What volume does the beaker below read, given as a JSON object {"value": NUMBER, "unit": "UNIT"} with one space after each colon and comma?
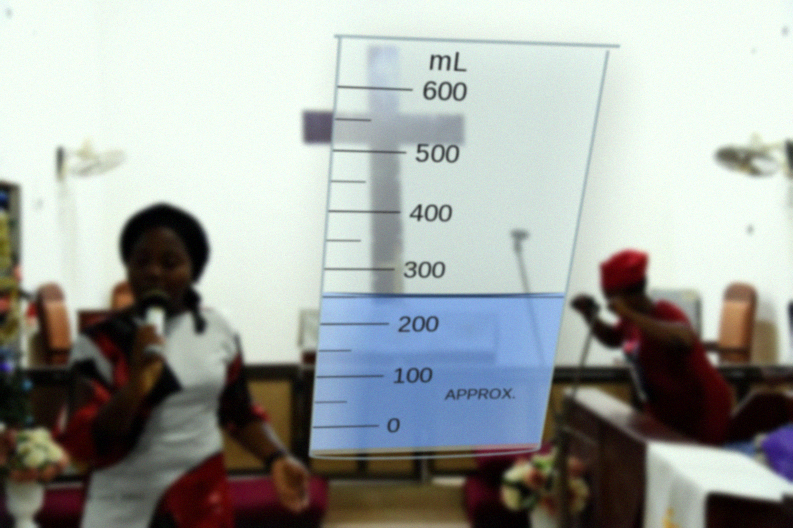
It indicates {"value": 250, "unit": "mL"}
